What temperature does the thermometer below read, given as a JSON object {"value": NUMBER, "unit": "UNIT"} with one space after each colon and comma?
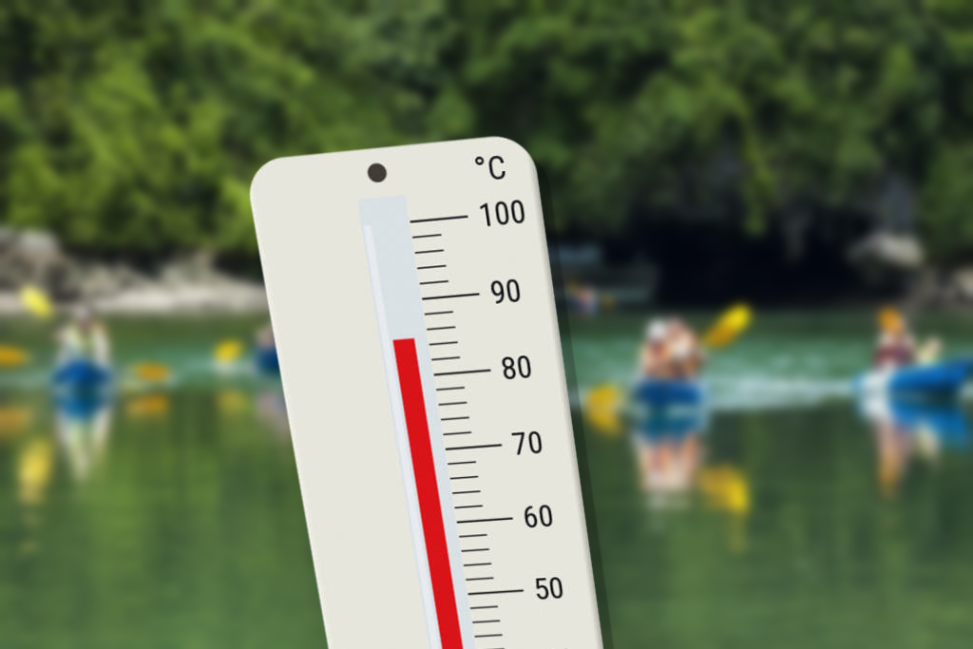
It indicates {"value": 85, "unit": "°C"}
